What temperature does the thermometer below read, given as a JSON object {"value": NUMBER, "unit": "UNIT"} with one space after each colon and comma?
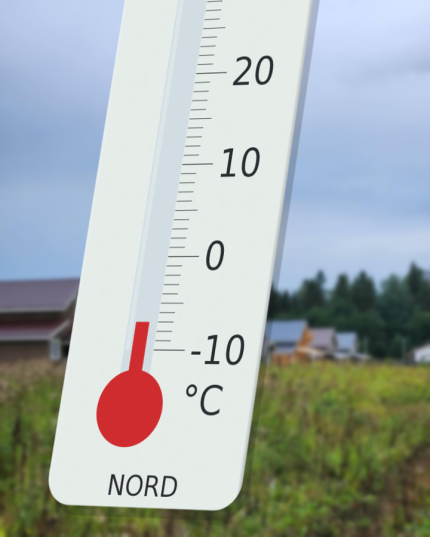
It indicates {"value": -7, "unit": "°C"}
